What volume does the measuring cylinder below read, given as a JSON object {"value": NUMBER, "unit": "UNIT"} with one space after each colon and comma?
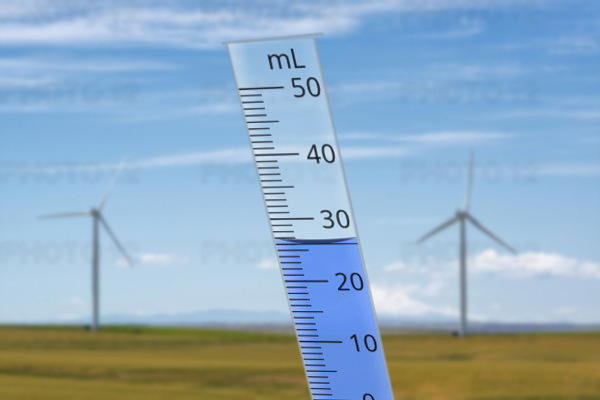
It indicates {"value": 26, "unit": "mL"}
